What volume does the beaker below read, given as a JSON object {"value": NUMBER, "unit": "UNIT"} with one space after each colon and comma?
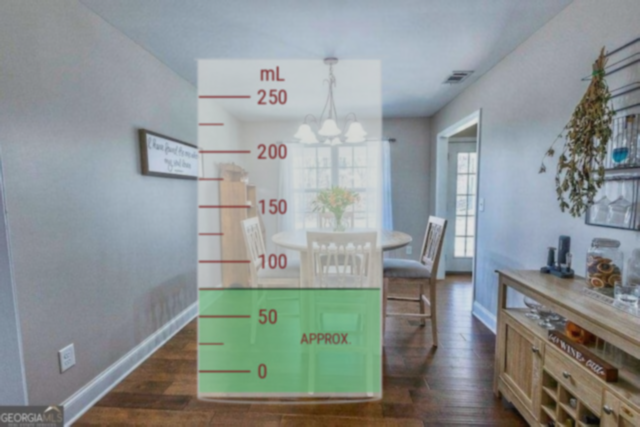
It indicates {"value": 75, "unit": "mL"}
